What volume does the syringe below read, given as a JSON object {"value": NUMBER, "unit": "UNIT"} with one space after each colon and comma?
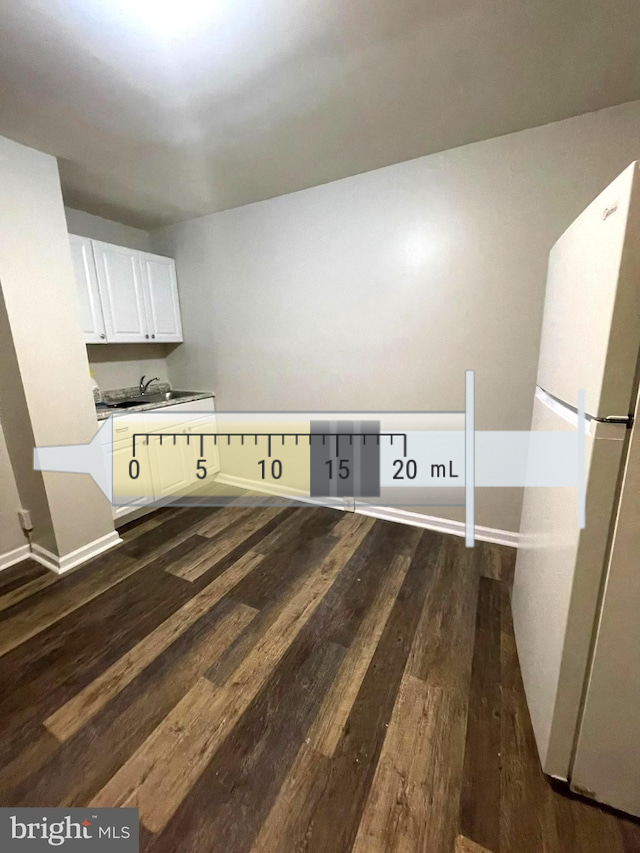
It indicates {"value": 13, "unit": "mL"}
